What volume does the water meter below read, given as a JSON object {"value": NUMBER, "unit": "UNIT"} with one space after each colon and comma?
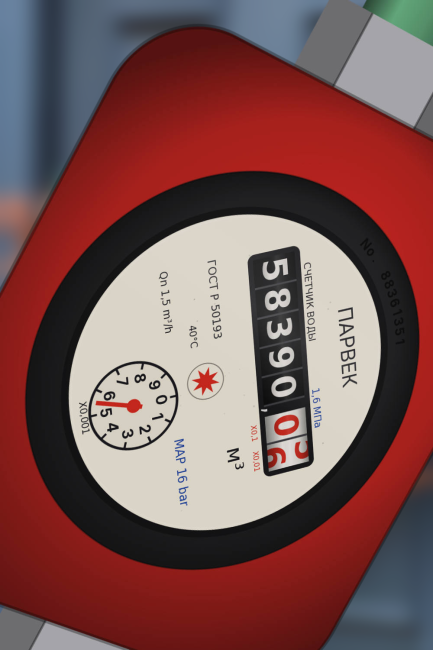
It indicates {"value": 58390.055, "unit": "m³"}
